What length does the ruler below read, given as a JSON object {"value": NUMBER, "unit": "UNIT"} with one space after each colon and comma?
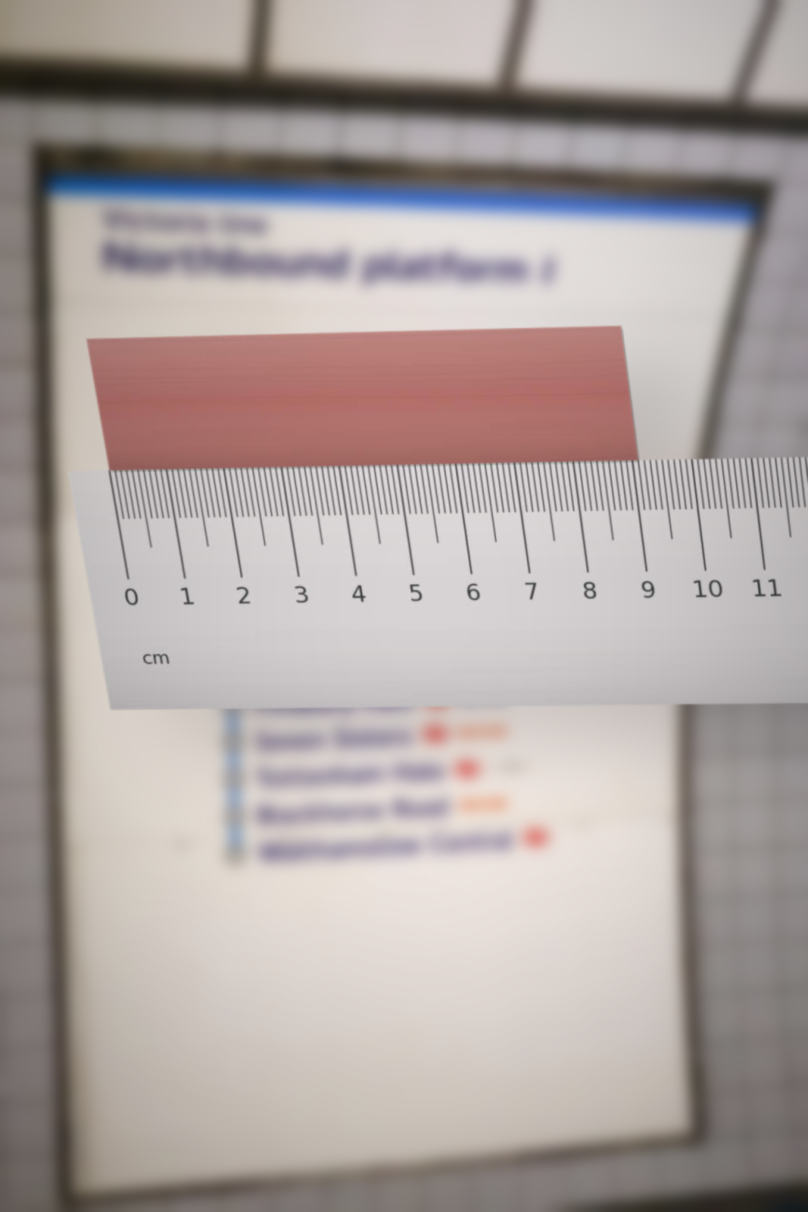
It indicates {"value": 9.1, "unit": "cm"}
